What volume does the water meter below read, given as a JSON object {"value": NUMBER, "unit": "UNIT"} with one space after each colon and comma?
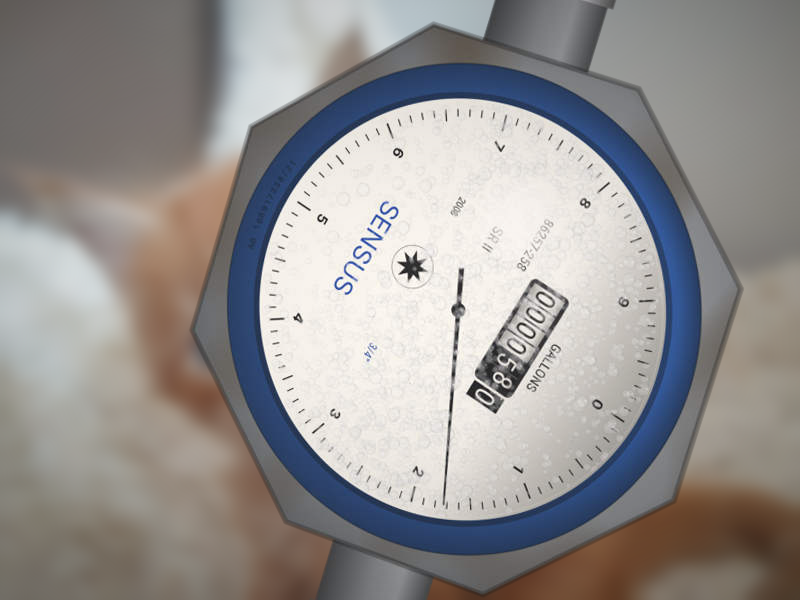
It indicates {"value": 581.7, "unit": "gal"}
